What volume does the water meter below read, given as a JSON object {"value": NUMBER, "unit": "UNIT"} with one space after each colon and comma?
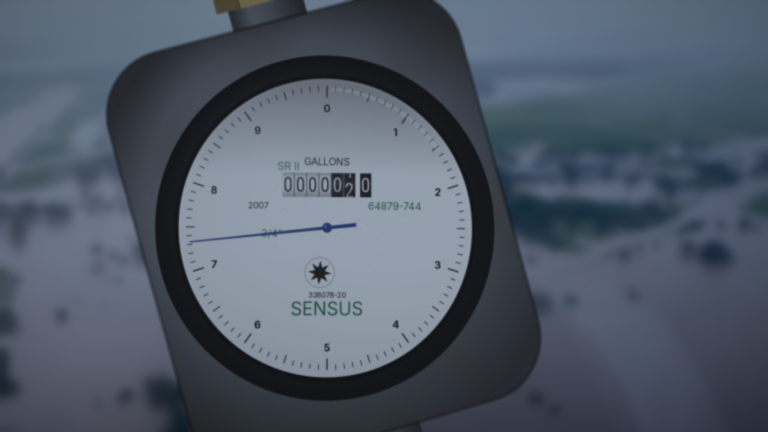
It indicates {"value": 17.3, "unit": "gal"}
